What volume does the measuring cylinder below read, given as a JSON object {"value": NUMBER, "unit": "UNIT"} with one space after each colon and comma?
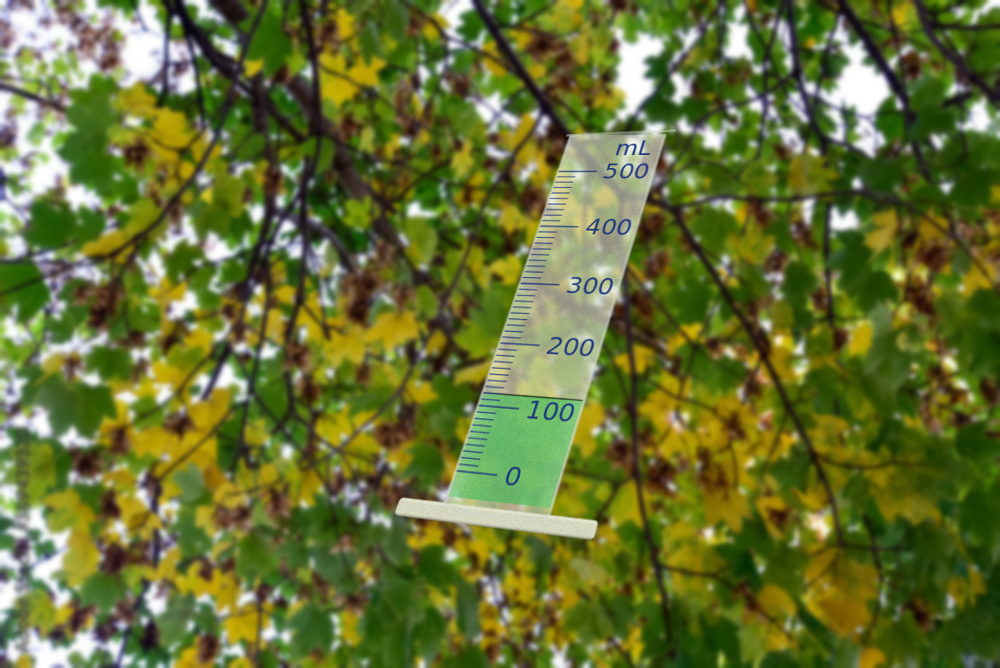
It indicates {"value": 120, "unit": "mL"}
